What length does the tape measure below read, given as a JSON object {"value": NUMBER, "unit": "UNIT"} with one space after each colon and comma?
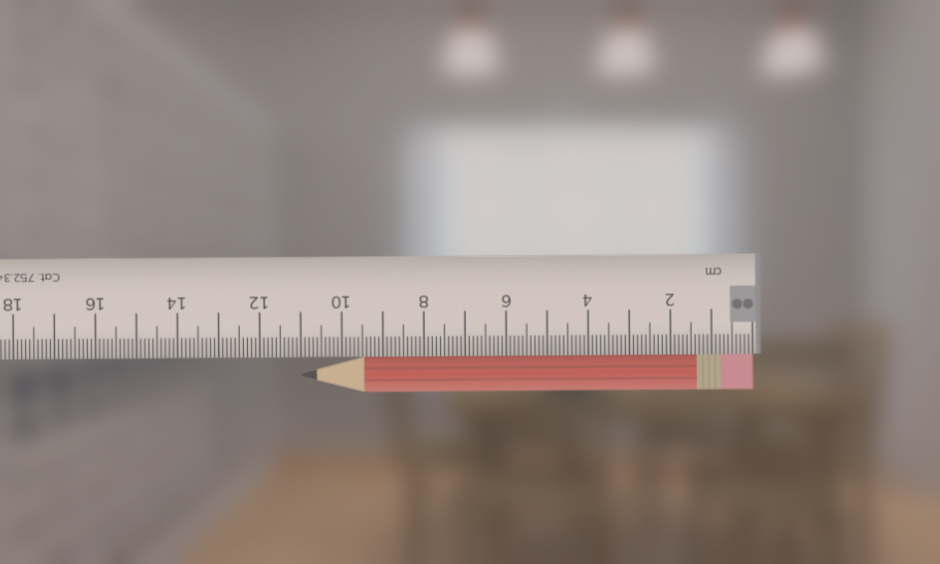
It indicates {"value": 11, "unit": "cm"}
